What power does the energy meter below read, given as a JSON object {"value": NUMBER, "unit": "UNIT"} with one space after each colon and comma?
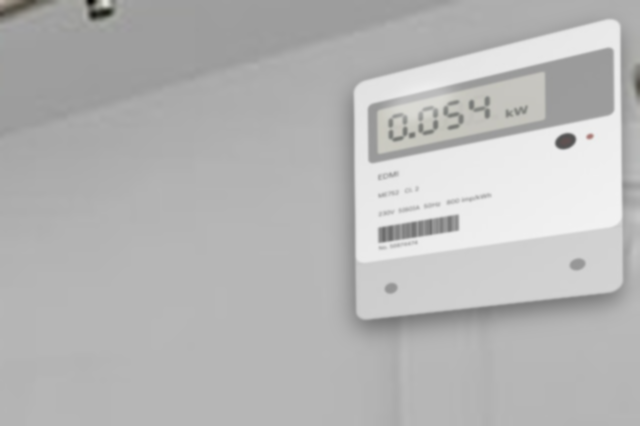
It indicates {"value": 0.054, "unit": "kW"}
